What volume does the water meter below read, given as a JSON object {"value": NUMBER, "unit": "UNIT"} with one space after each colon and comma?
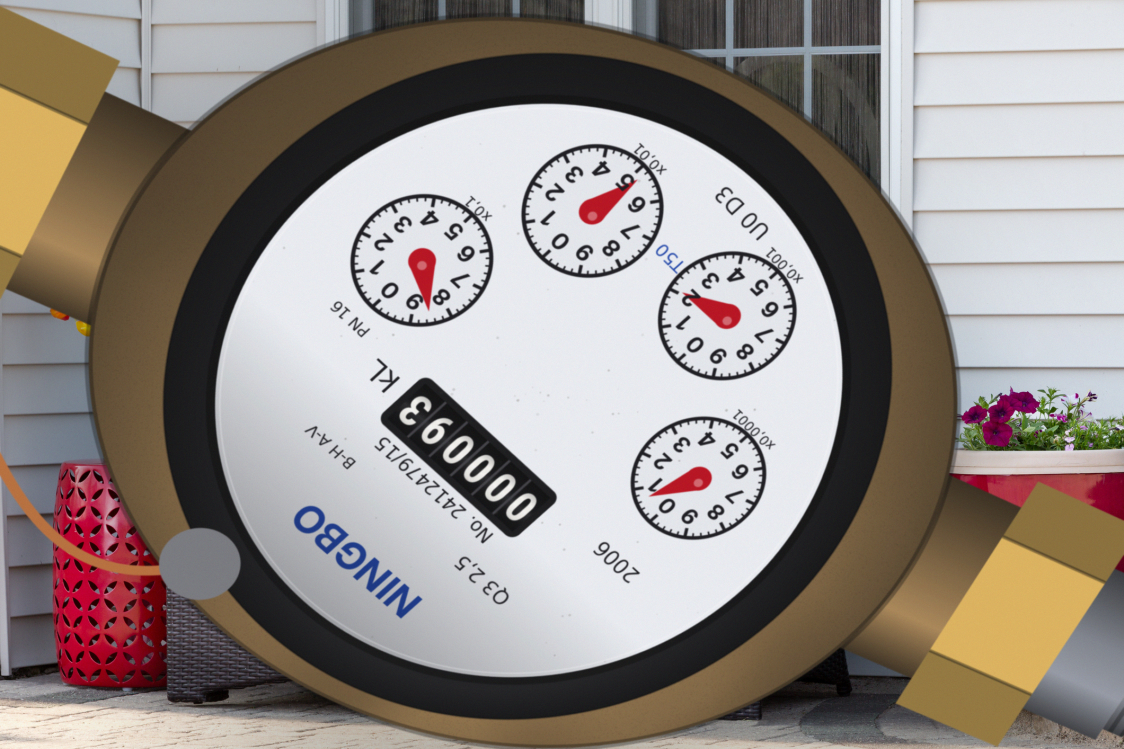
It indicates {"value": 93.8520, "unit": "kL"}
